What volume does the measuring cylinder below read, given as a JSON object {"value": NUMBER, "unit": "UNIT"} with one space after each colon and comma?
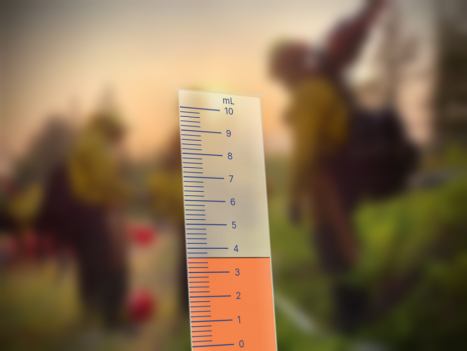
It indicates {"value": 3.6, "unit": "mL"}
